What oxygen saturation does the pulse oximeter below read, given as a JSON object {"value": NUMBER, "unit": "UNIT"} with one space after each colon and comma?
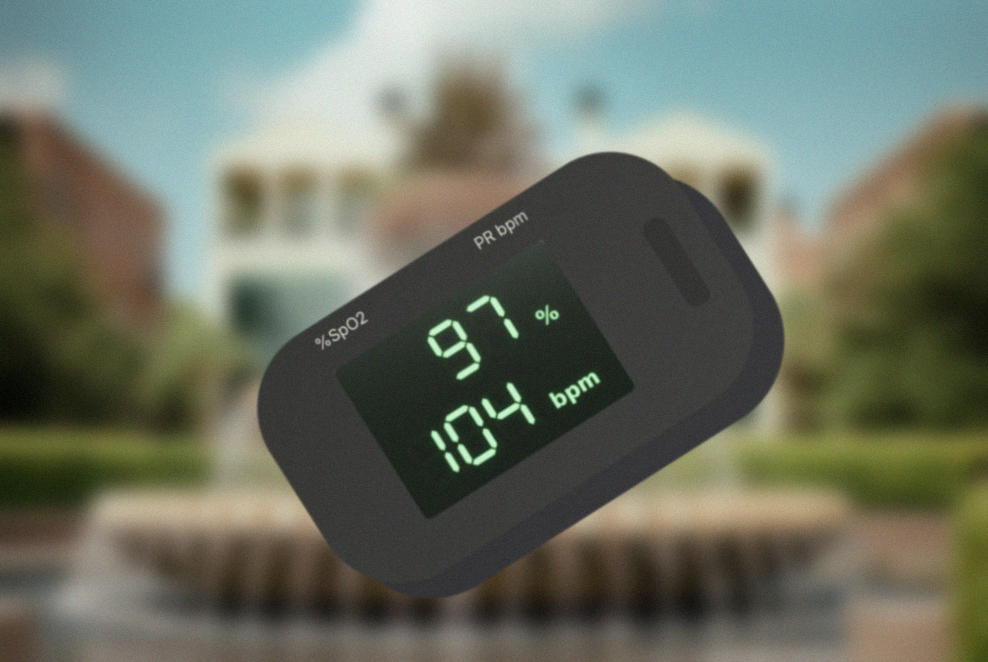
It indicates {"value": 97, "unit": "%"}
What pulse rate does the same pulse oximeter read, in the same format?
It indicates {"value": 104, "unit": "bpm"}
